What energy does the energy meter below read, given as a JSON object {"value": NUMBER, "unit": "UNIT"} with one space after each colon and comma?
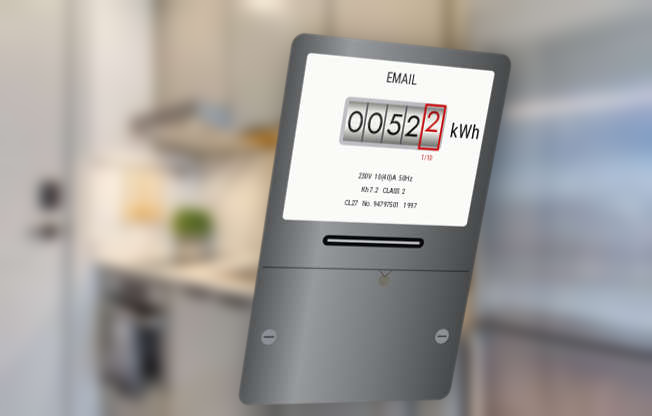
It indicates {"value": 52.2, "unit": "kWh"}
